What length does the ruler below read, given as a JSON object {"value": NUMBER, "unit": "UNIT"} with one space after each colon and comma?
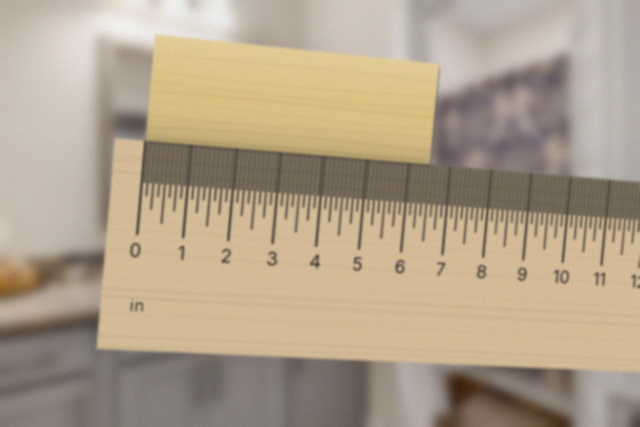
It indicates {"value": 6.5, "unit": "in"}
